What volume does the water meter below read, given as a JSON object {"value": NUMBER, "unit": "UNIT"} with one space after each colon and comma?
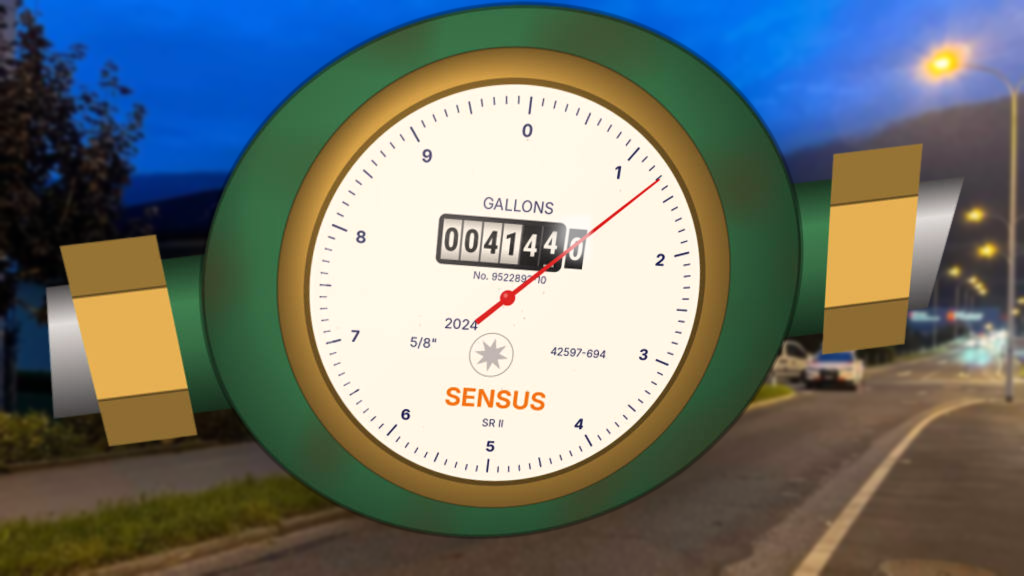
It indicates {"value": 41441.3, "unit": "gal"}
